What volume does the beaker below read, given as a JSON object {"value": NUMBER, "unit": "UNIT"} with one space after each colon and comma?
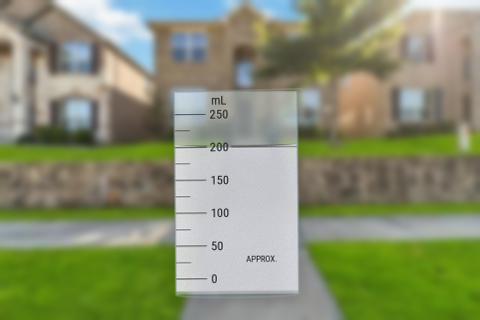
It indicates {"value": 200, "unit": "mL"}
